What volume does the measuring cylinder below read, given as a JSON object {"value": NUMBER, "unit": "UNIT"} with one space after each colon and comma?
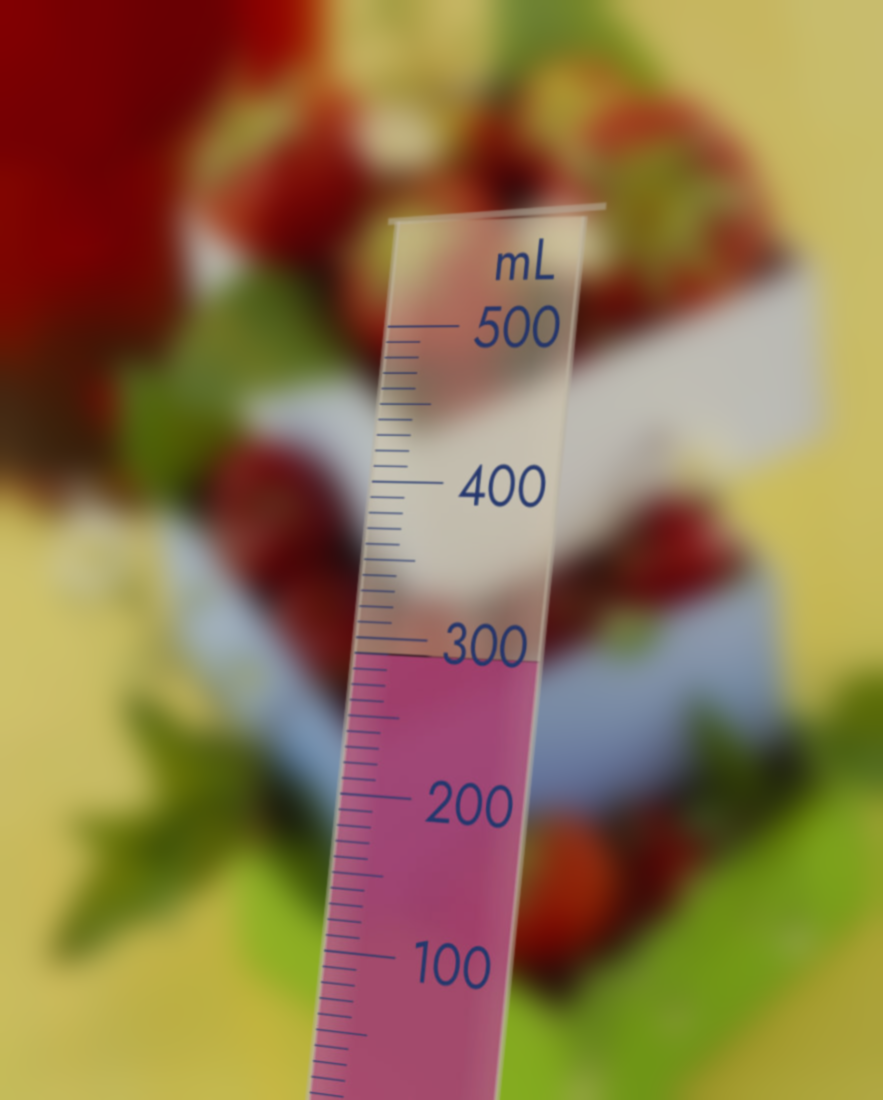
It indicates {"value": 290, "unit": "mL"}
